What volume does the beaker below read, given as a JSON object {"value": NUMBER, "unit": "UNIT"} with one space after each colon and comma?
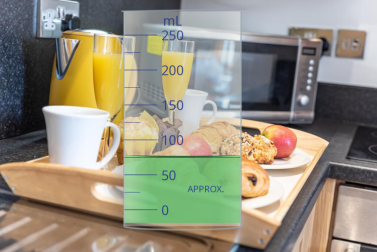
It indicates {"value": 75, "unit": "mL"}
